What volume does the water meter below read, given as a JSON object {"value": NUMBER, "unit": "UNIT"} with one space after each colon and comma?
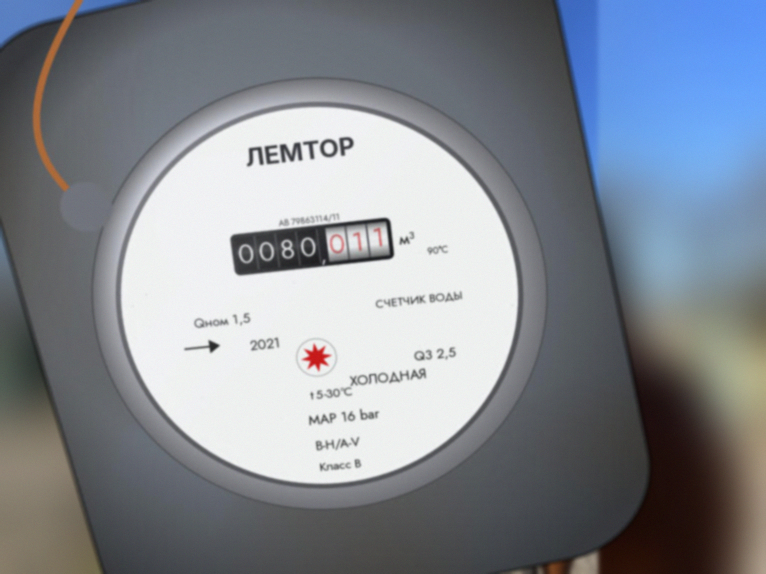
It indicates {"value": 80.011, "unit": "m³"}
